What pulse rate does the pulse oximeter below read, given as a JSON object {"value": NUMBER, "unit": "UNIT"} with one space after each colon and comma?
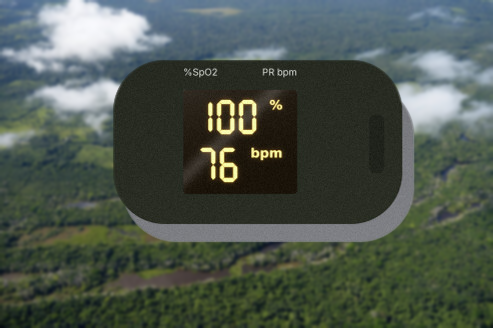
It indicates {"value": 76, "unit": "bpm"}
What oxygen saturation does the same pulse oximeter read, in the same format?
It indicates {"value": 100, "unit": "%"}
